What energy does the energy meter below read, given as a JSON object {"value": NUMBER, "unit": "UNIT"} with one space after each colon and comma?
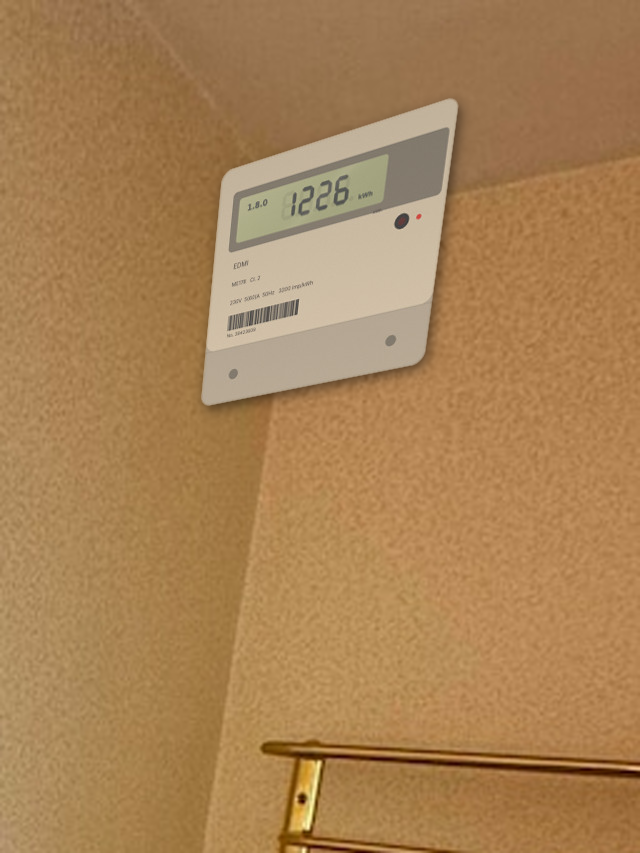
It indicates {"value": 1226, "unit": "kWh"}
